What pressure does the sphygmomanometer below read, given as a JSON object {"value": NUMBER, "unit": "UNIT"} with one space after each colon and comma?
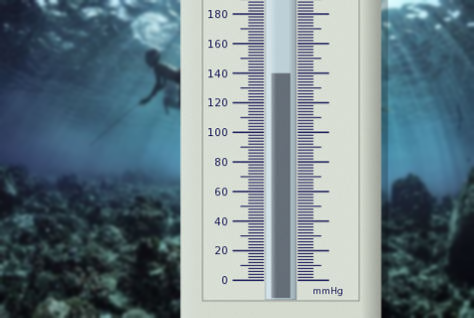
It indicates {"value": 140, "unit": "mmHg"}
